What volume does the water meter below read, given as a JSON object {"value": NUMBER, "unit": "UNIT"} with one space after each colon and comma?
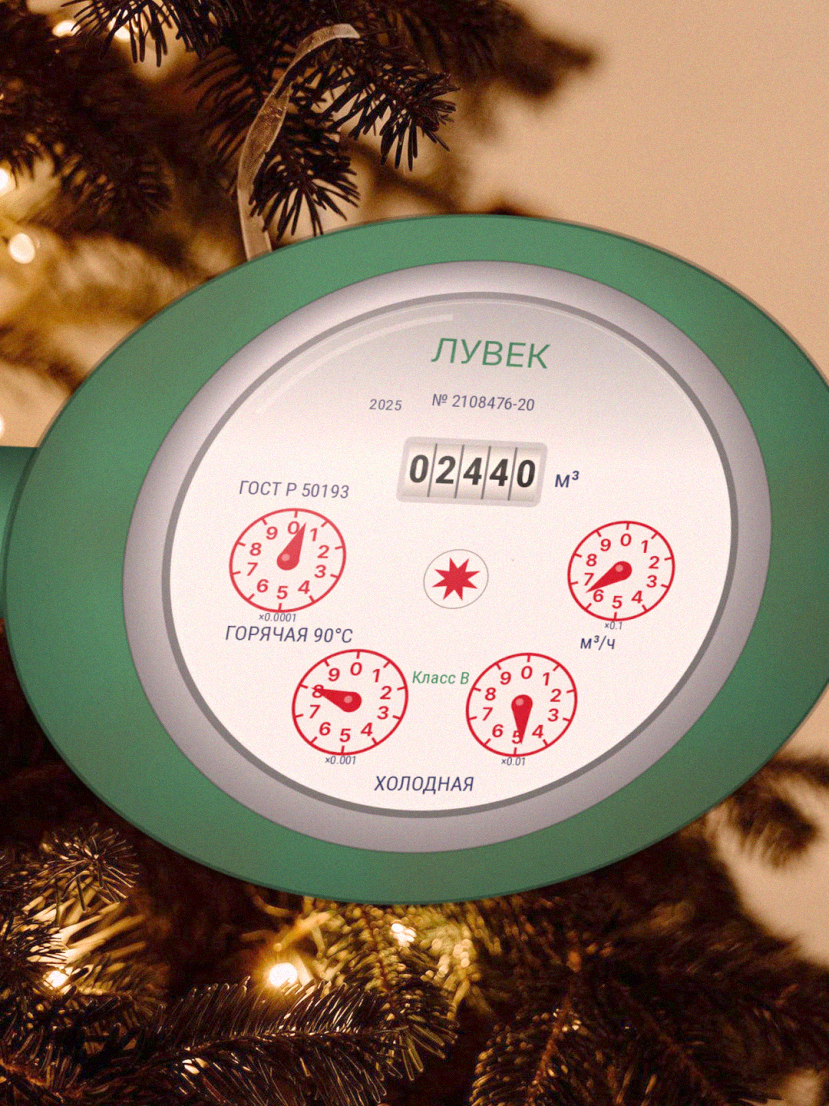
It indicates {"value": 2440.6480, "unit": "m³"}
